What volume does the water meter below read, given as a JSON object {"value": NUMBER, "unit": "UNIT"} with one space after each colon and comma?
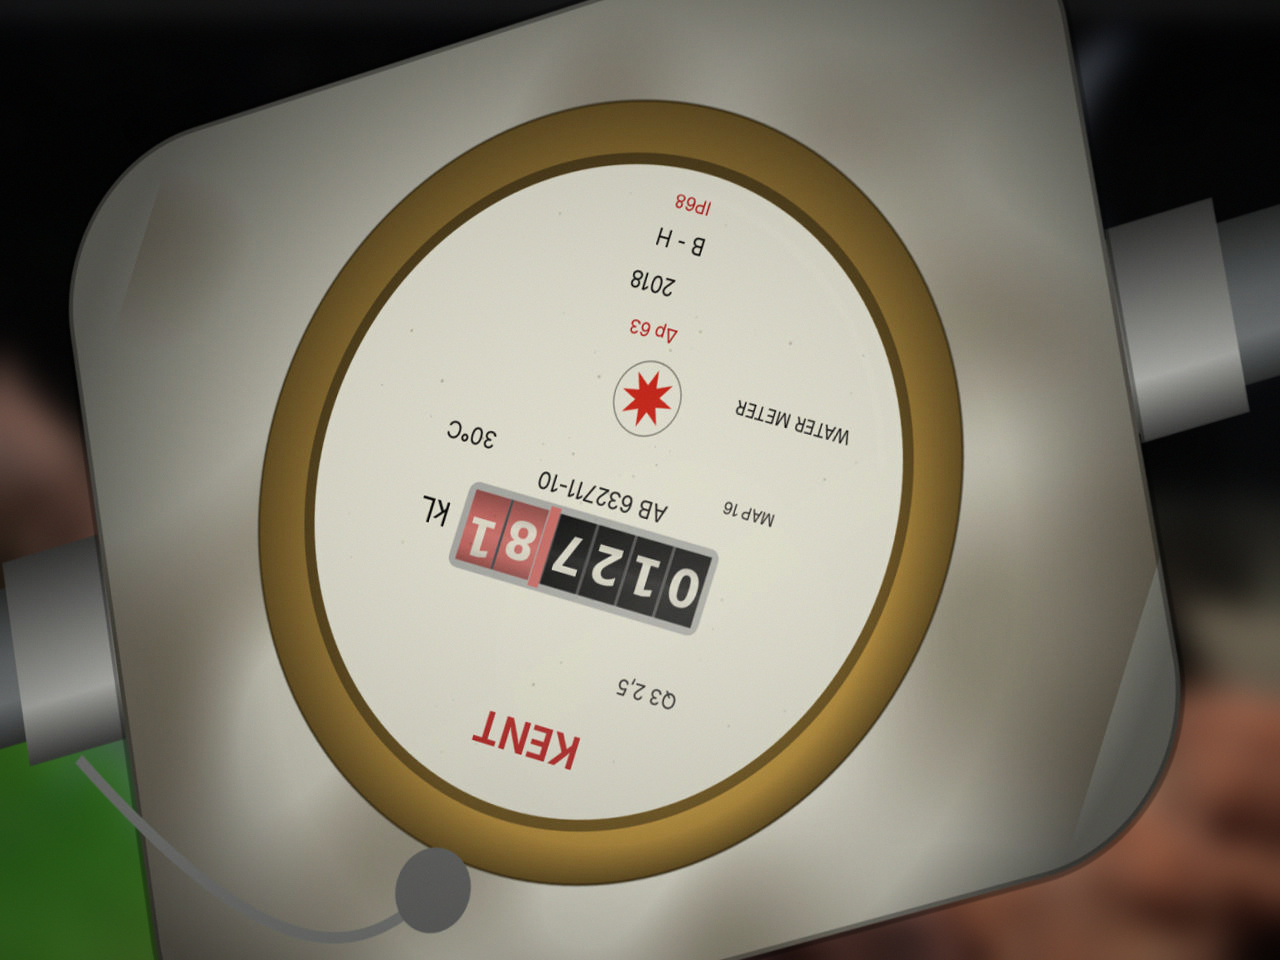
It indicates {"value": 127.81, "unit": "kL"}
